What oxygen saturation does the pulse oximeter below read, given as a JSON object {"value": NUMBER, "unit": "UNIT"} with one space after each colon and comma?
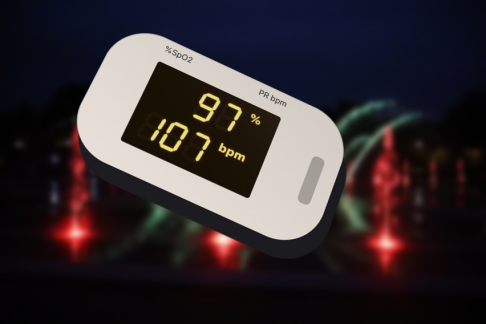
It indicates {"value": 97, "unit": "%"}
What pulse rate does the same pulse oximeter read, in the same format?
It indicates {"value": 107, "unit": "bpm"}
